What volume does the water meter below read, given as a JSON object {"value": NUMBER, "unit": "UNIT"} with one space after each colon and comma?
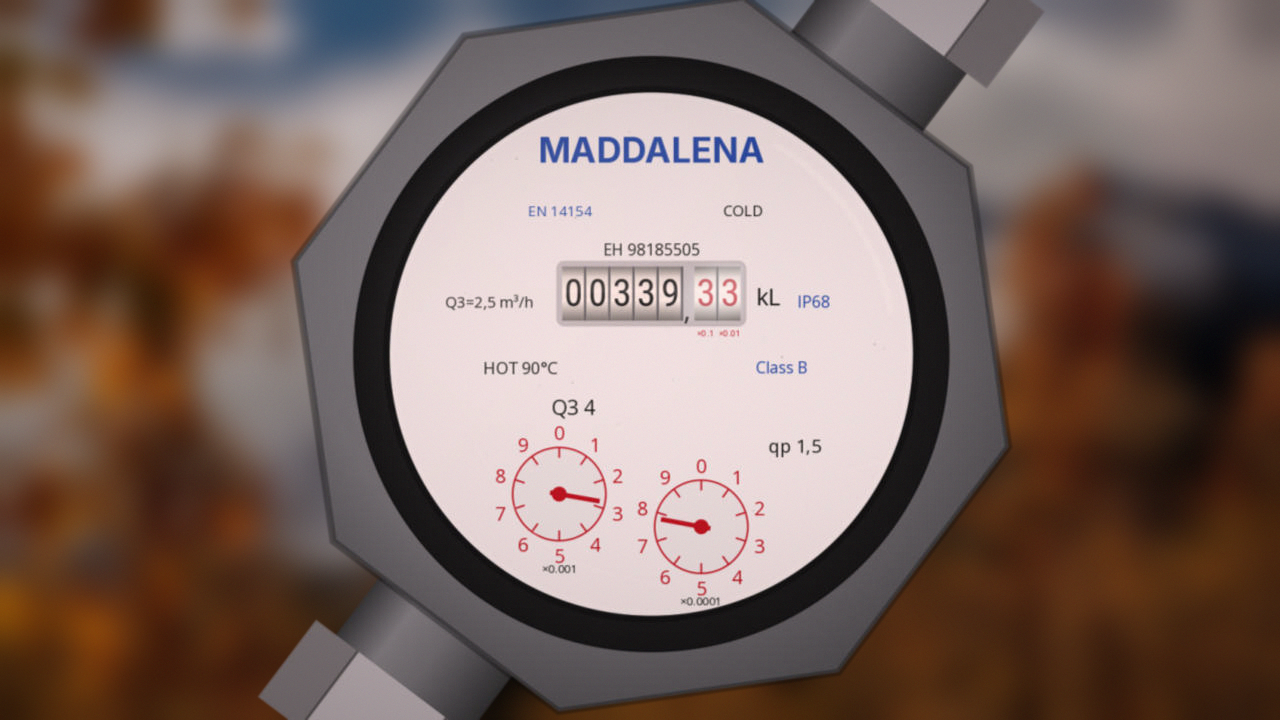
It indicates {"value": 339.3327, "unit": "kL"}
